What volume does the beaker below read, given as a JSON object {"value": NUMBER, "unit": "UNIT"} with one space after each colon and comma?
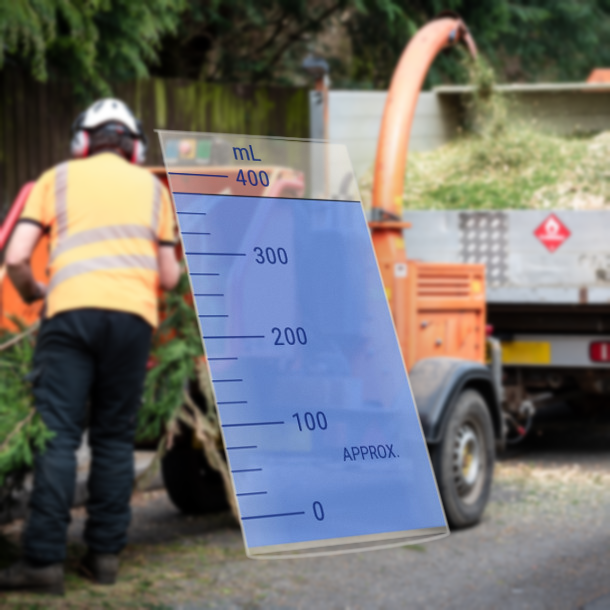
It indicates {"value": 375, "unit": "mL"}
